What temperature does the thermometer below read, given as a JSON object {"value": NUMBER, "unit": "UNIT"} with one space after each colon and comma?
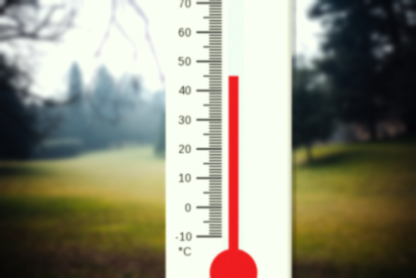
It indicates {"value": 45, "unit": "°C"}
